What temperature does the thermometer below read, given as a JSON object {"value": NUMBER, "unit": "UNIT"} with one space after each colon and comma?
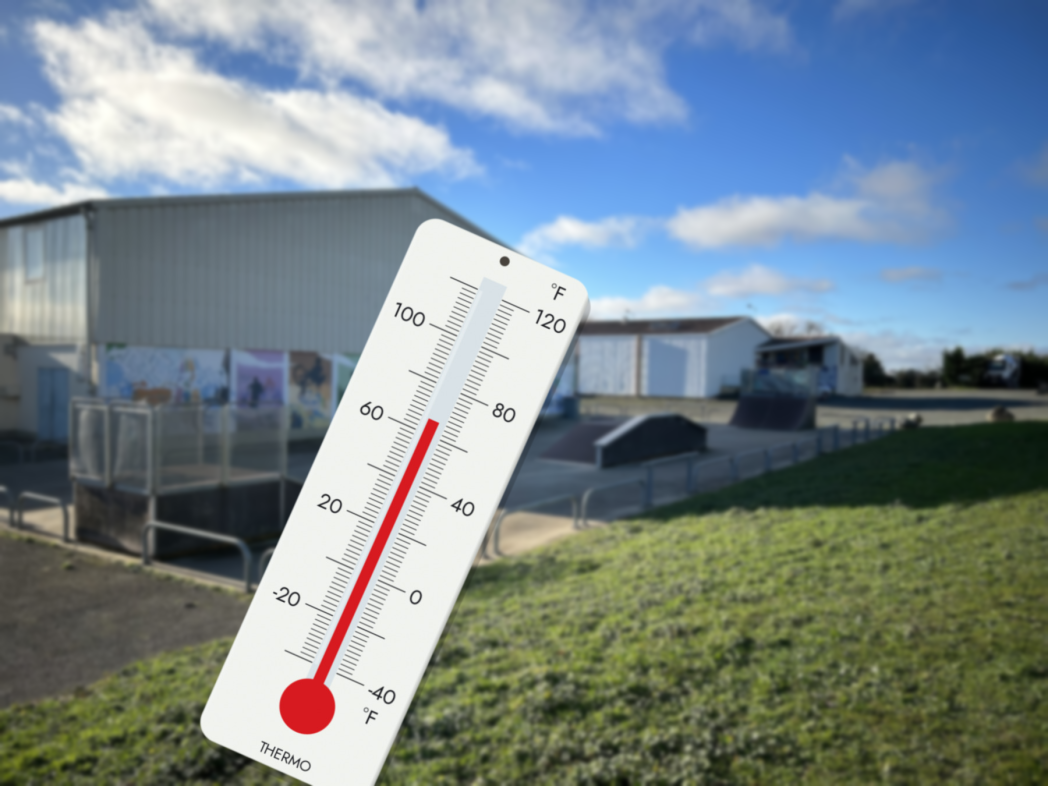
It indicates {"value": 66, "unit": "°F"}
